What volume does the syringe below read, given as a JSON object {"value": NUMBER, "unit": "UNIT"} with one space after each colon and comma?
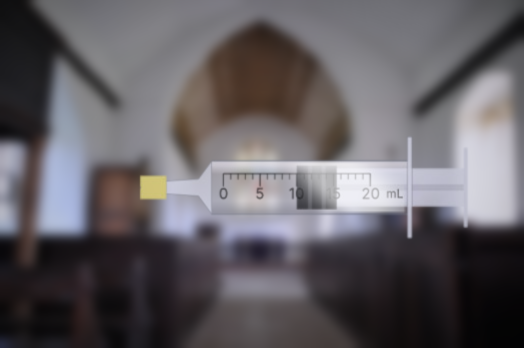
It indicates {"value": 10, "unit": "mL"}
